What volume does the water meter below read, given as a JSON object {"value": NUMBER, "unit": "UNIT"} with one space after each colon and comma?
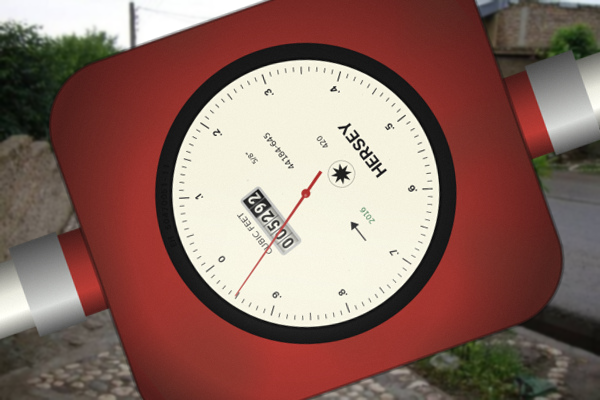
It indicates {"value": 5291.95, "unit": "ft³"}
